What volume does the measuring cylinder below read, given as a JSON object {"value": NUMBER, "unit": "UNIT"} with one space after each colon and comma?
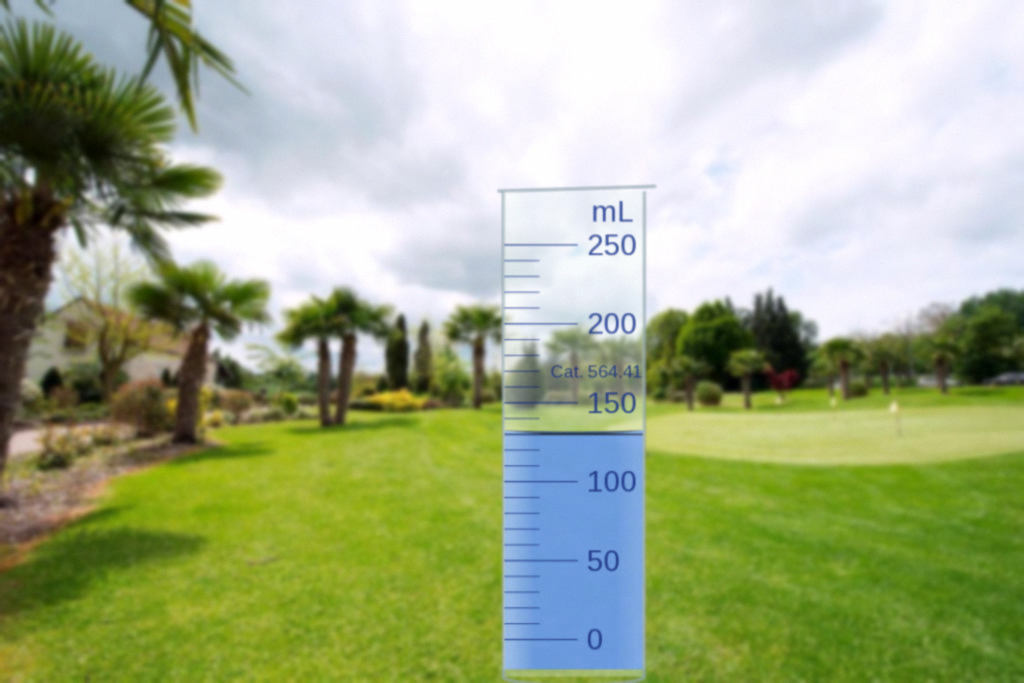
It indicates {"value": 130, "unit": "mL"}
